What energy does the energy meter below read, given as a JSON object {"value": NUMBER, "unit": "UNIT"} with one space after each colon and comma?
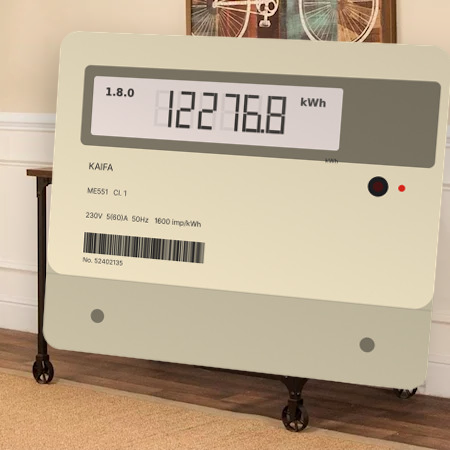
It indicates {"value": 12276.8, "unit": "kWh"}
